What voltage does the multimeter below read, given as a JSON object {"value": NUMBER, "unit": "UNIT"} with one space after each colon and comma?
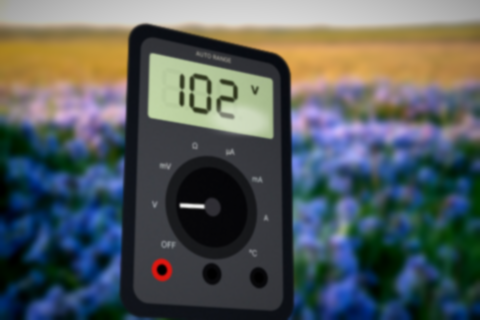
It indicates {"value": 102, "unit": "V"}
